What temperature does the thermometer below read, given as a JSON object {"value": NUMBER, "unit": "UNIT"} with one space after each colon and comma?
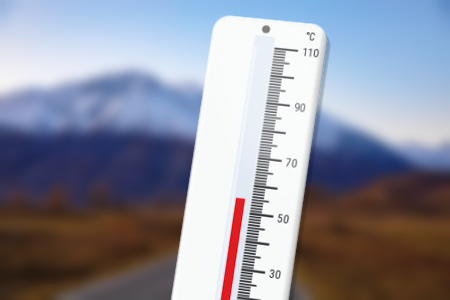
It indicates {"value": 55, "unit": "°C"}
